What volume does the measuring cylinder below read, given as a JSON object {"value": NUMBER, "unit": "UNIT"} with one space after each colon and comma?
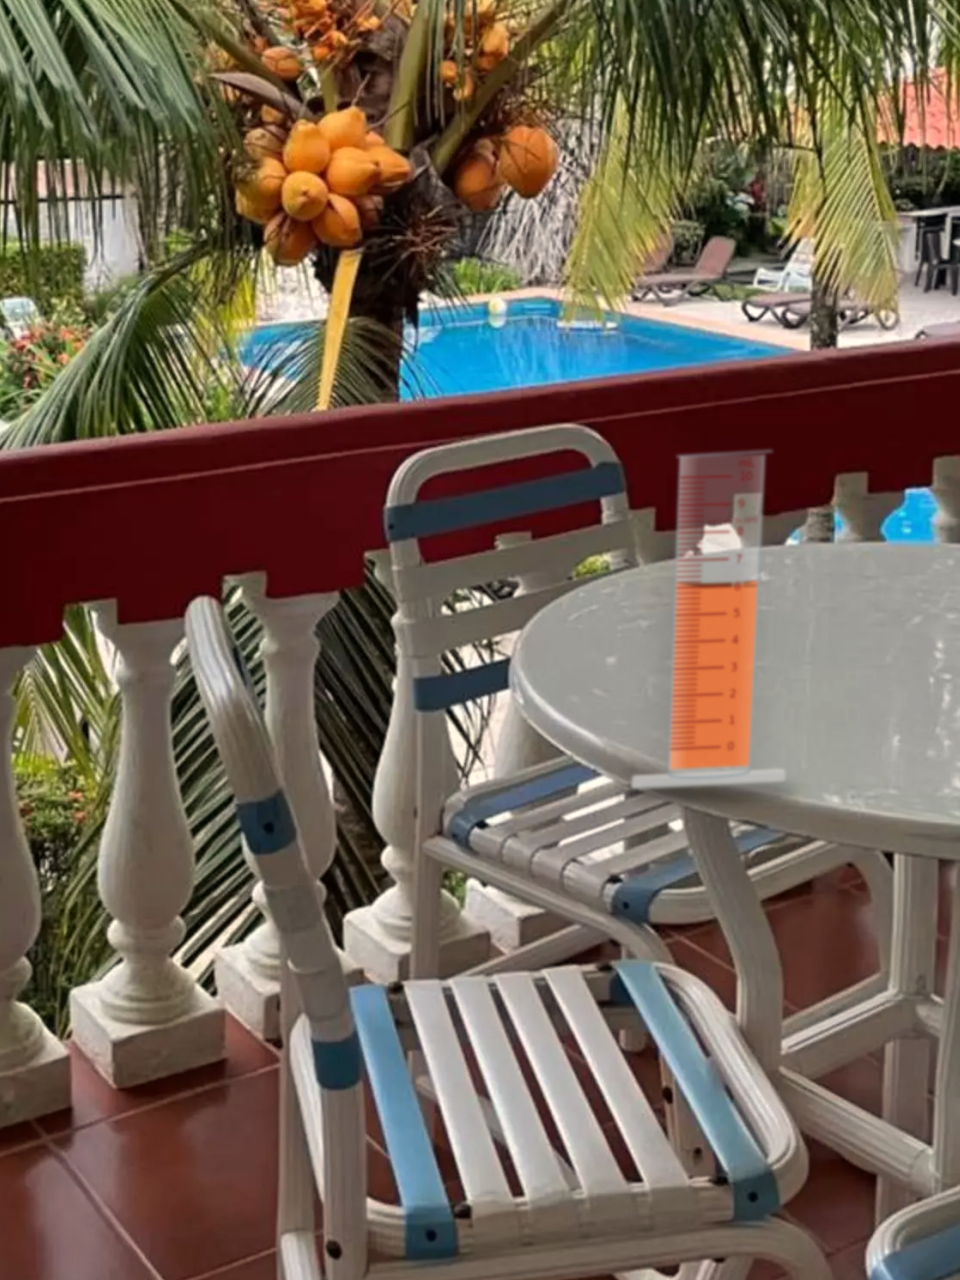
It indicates {"value": 6, "unit": "mL"}
